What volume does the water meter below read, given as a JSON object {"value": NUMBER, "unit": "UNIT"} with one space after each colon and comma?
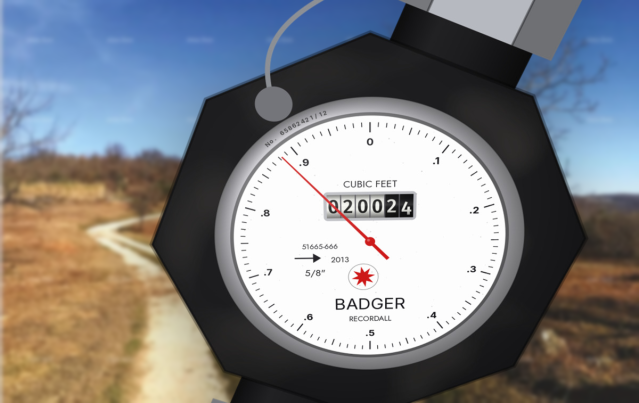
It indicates {"value": 20023.88, "unit": "ft³"}
